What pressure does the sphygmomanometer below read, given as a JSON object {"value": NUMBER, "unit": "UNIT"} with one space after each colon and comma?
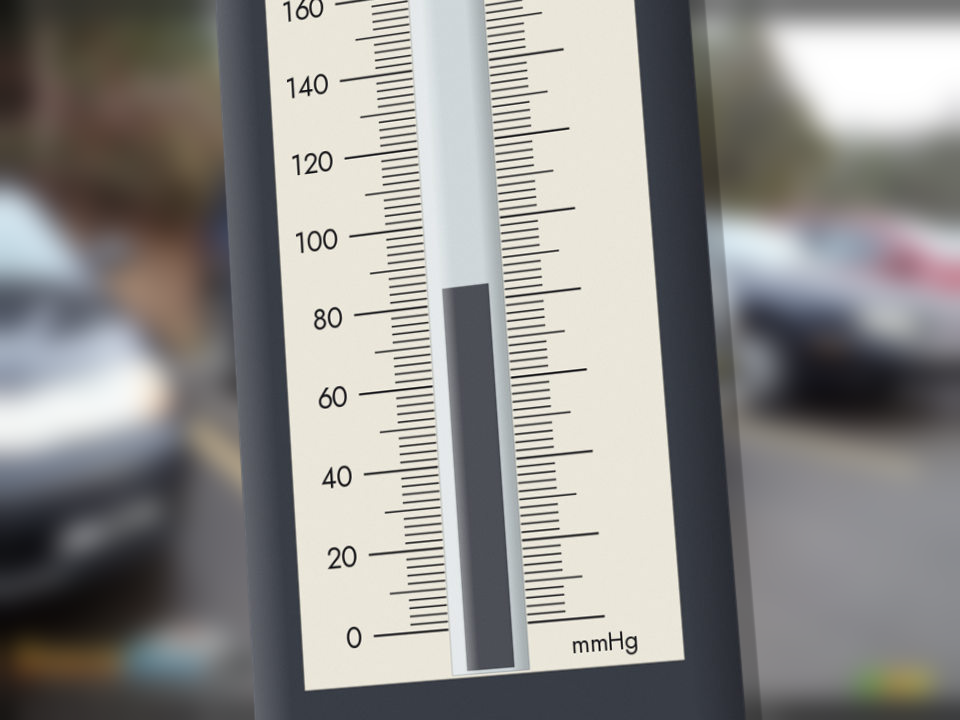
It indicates {"value": 84, "unit": "mmHg"}
